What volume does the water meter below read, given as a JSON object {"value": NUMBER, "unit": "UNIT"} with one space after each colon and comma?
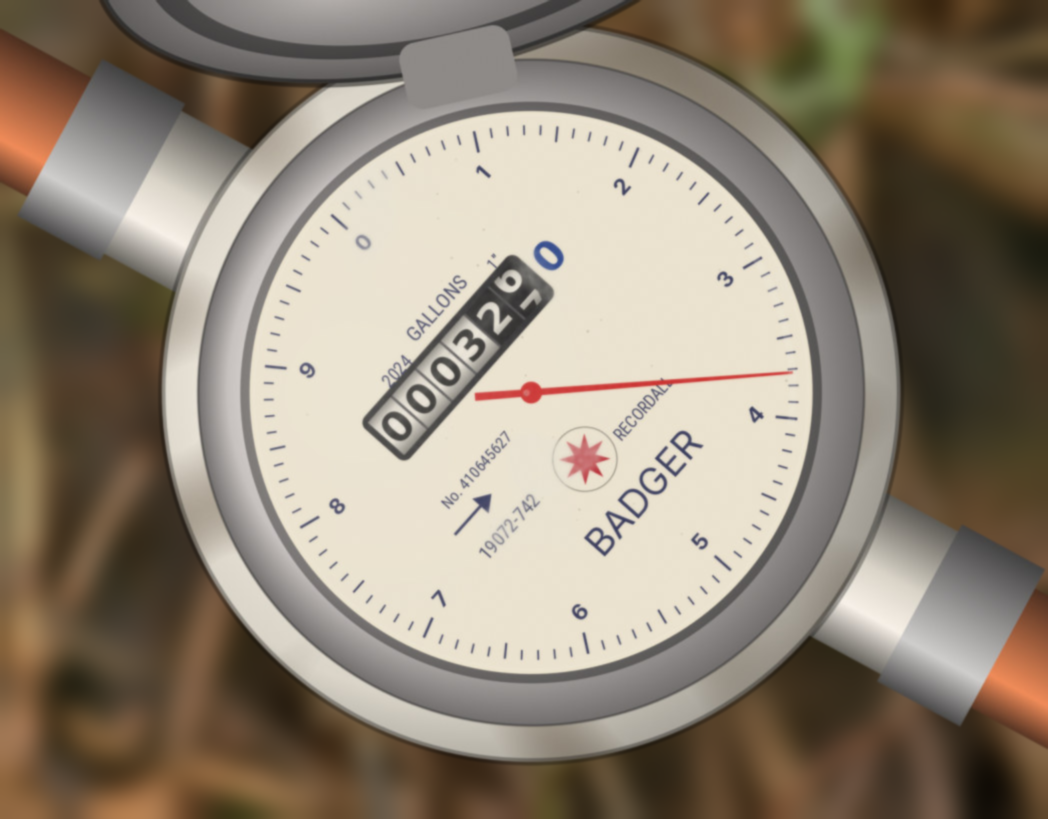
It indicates {"value": 3263.7, "unit": "gal"}
